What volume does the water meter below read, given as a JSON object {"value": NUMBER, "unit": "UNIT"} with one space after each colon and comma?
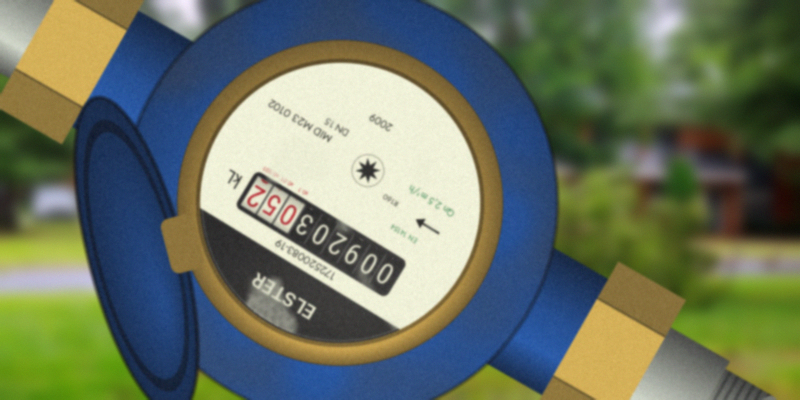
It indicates {"value": 9203.052, "unit": "kL"}
